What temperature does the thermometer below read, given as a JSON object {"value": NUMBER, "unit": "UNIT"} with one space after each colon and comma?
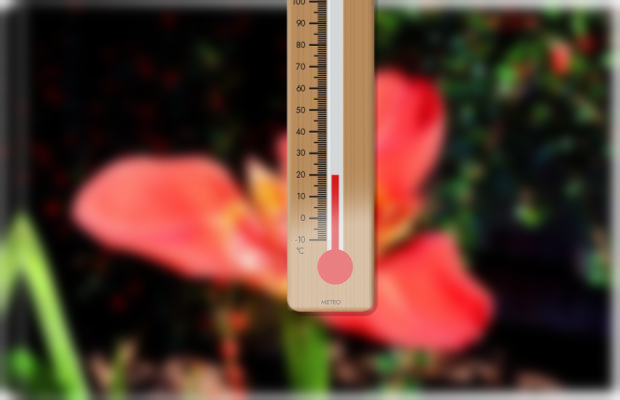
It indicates {"value": 20, "unit": "°C"}
